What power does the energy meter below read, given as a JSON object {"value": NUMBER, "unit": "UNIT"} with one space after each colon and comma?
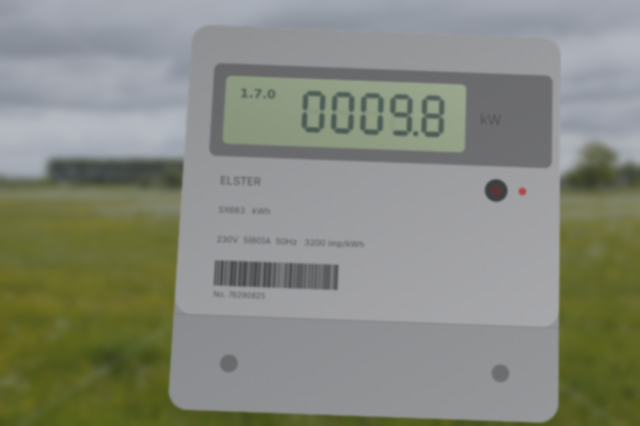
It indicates {"value": 9.8, "unit": "kW"}
